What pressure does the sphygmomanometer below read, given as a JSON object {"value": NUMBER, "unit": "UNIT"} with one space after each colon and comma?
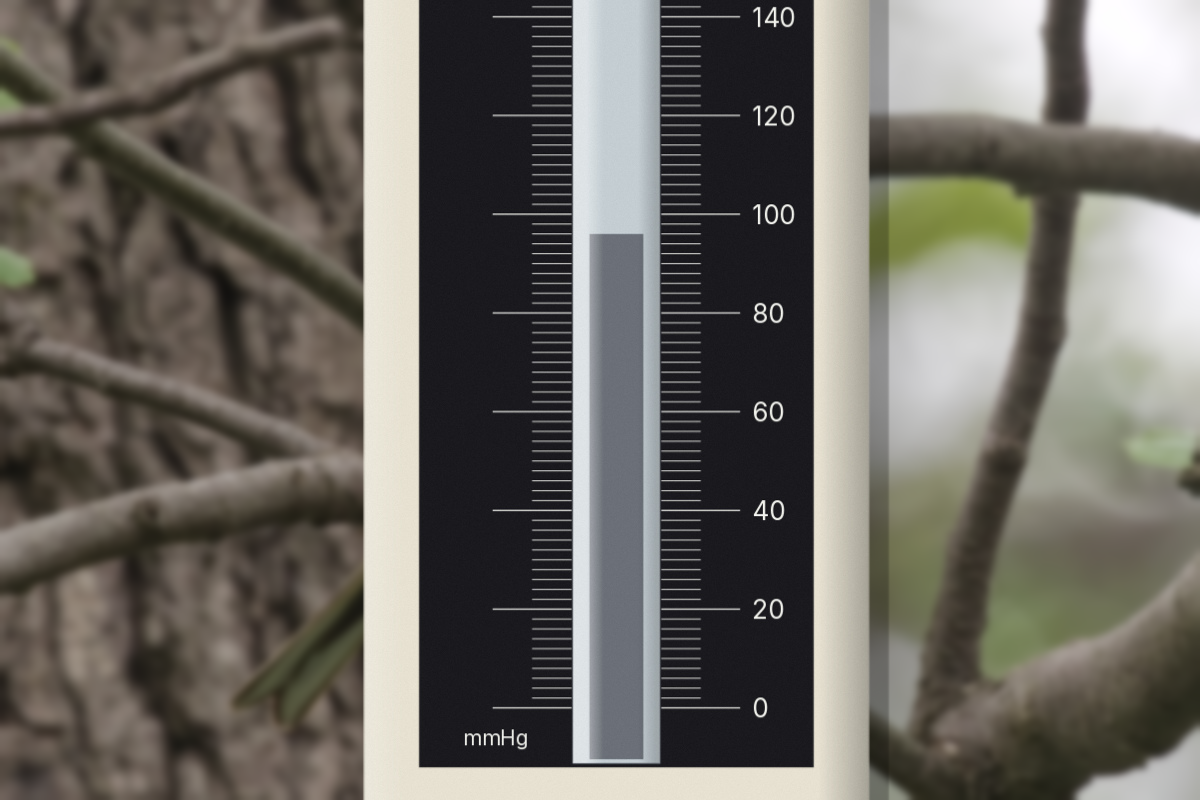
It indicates {"value": 96, "unit": "mmHg"}
